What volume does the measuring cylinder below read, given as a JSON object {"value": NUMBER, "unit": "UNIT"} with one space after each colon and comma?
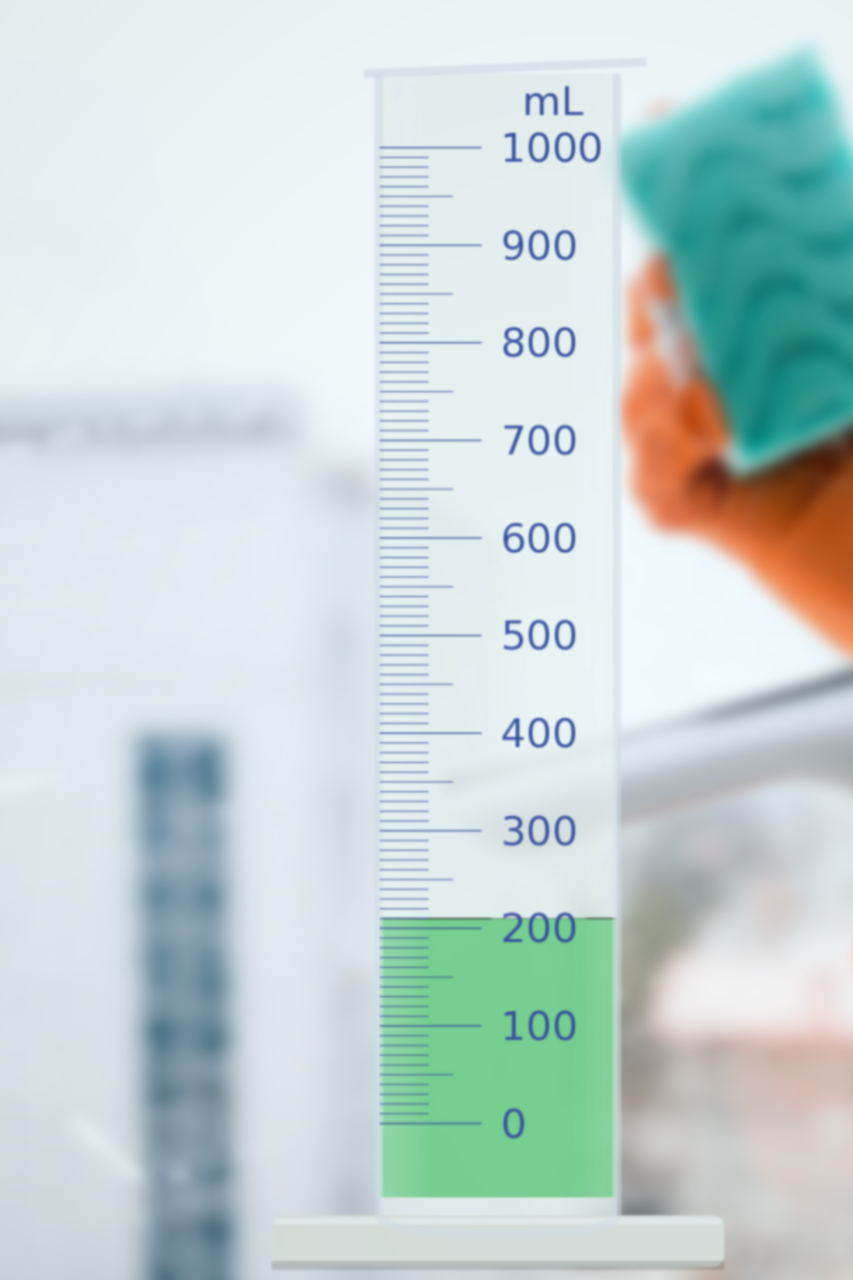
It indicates {"value": 210, "unit": "mL"}
